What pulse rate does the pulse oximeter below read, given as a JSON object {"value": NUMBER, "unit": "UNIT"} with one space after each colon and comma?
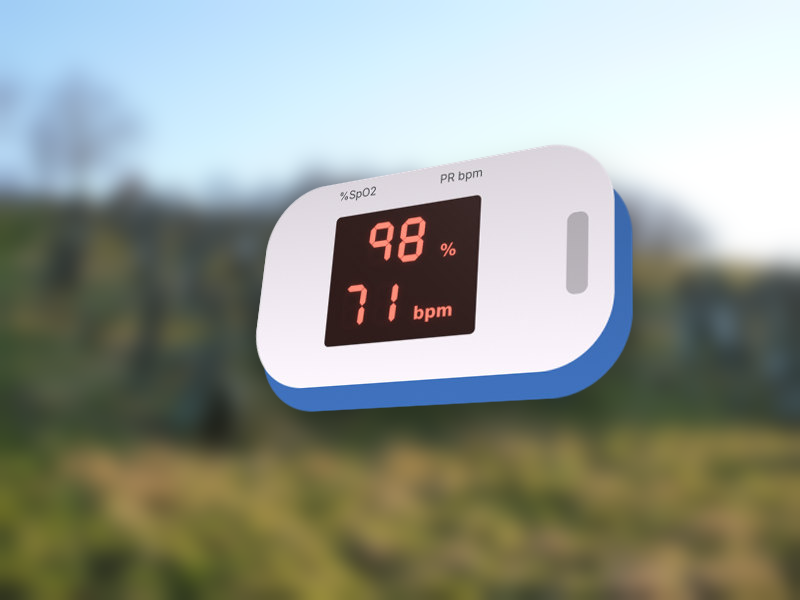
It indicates {"value": 71, "unit": "bpm"}
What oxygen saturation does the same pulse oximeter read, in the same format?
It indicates {"value": 98, "unit": "%"}
